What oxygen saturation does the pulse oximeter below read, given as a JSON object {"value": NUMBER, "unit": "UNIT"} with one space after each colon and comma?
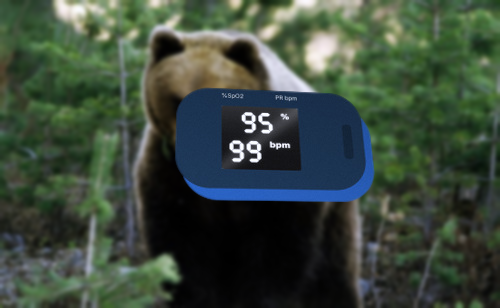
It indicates {"value": 95, "unit": "%"}
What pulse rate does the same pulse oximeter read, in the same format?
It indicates {"value": 99, "unit": "bpm"}
